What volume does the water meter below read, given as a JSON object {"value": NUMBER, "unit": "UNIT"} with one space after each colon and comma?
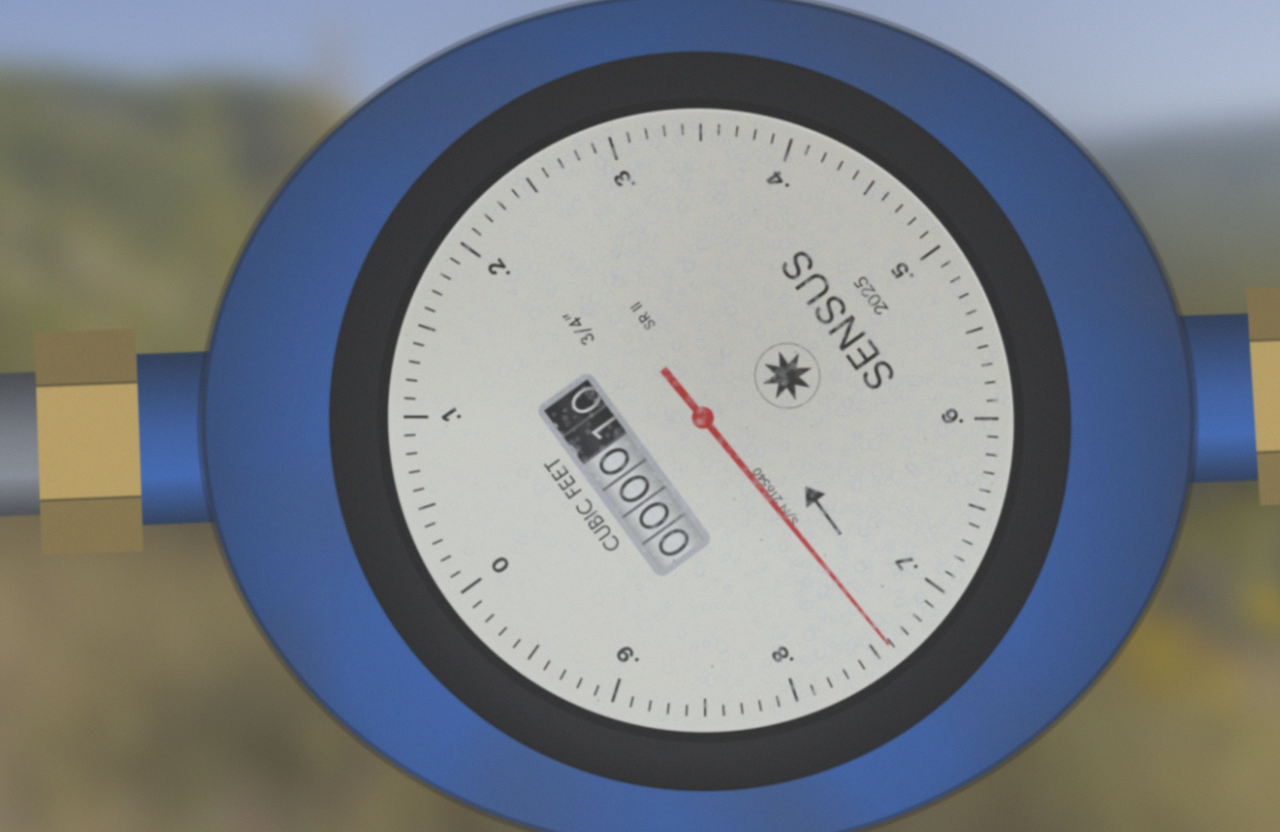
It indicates {"value": 9.74, "unit": "ft³"}
